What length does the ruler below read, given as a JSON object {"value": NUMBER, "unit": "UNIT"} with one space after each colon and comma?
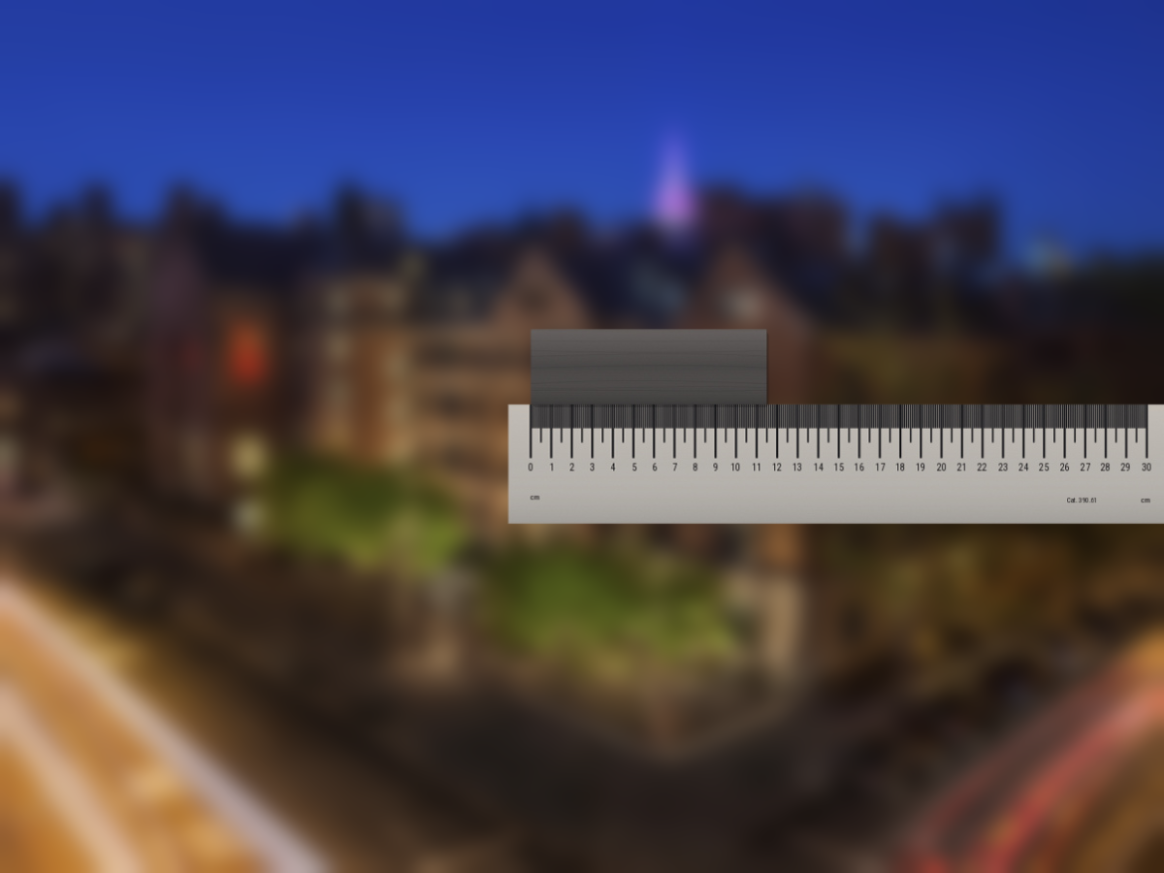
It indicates {"value": 11.5, "unit": "cm"}
